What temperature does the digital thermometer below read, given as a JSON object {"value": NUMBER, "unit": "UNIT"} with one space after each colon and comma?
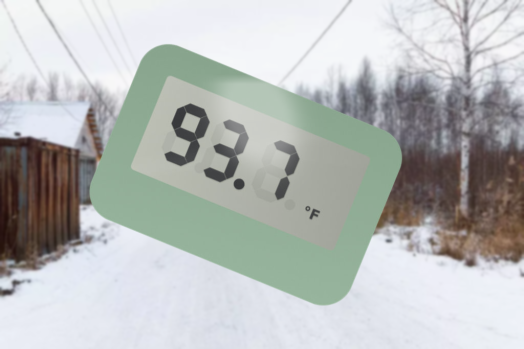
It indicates {"value": 93.7, "unit": "°F"}
